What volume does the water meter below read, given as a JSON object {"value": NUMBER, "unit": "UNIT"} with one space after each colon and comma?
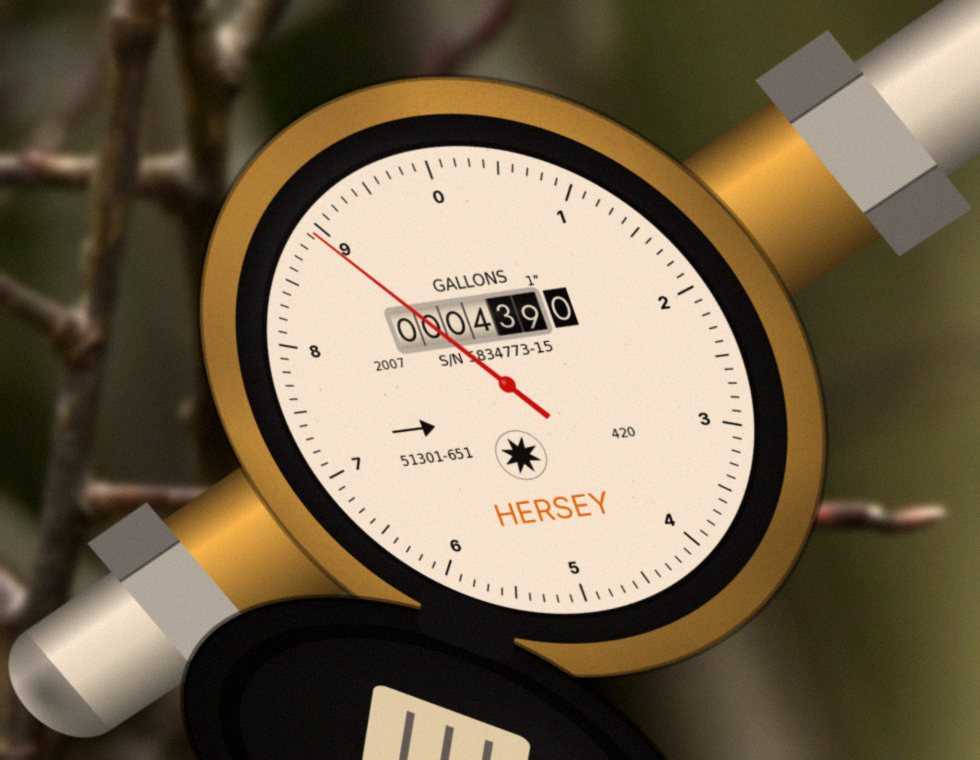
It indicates {"value": 4388.9, "unit": "gal"}
